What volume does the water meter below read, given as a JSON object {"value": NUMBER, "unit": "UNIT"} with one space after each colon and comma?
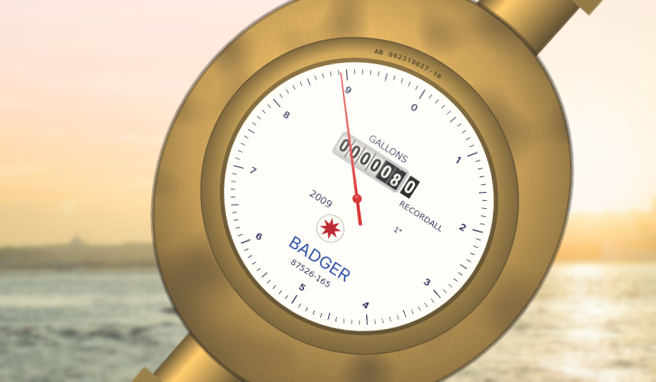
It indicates {"value": 78.9, "unit": "gal"}
